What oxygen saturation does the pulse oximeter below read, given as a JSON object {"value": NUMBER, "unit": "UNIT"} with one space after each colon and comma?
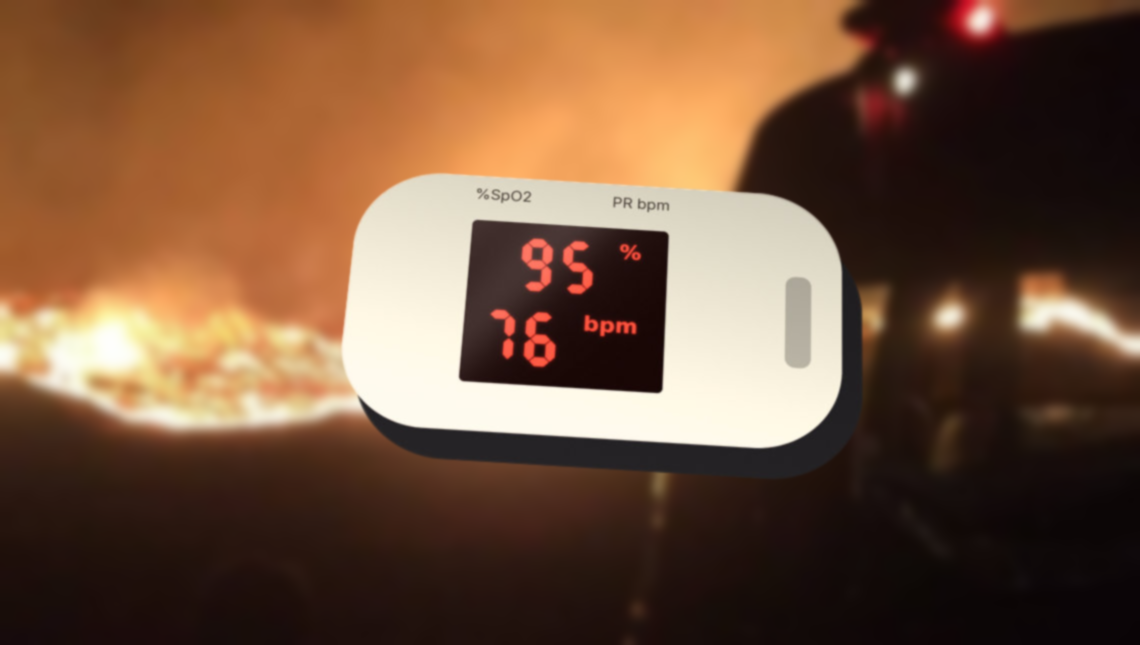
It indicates {"value": 95, "unit": "%"}
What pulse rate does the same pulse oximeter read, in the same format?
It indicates {"value": 76, "unit": "bpm"}
